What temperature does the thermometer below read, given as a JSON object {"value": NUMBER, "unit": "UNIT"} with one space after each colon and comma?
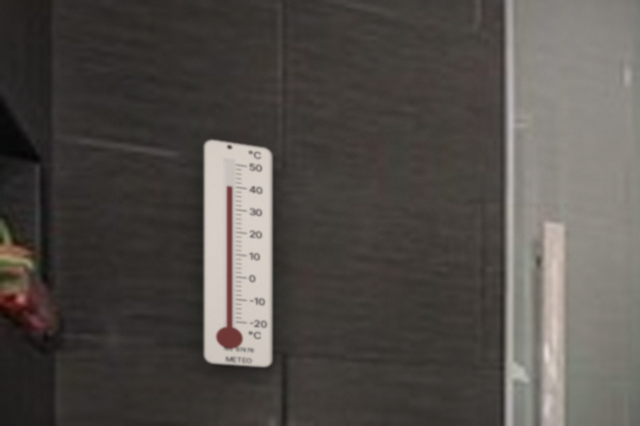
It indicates {"value": 40, "unit": "°C"}
